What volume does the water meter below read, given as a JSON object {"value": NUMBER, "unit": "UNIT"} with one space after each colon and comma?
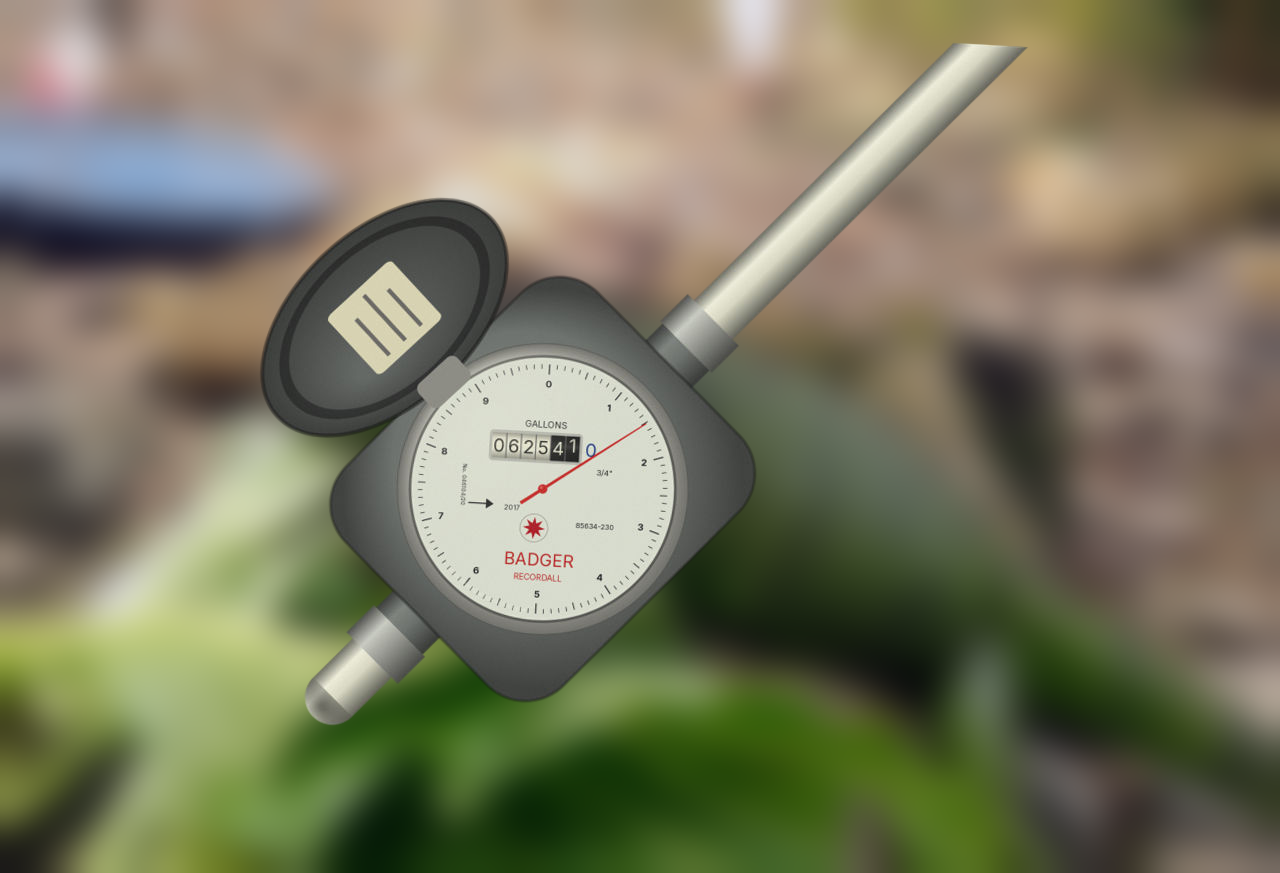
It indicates {"value": 625411.5, "unit": "gal"}
